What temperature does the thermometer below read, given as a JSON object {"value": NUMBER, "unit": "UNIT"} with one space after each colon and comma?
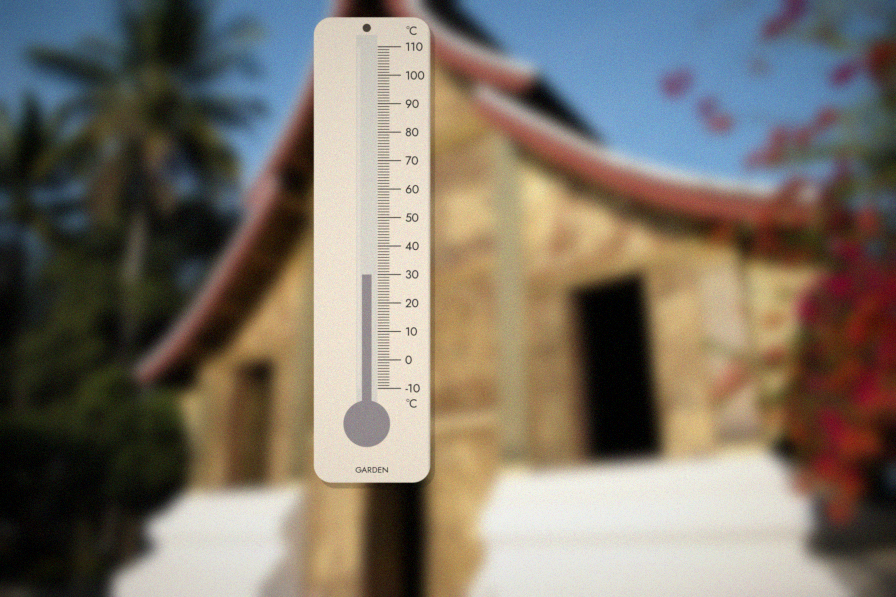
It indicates {"value": 30, "unit": "°C"}
